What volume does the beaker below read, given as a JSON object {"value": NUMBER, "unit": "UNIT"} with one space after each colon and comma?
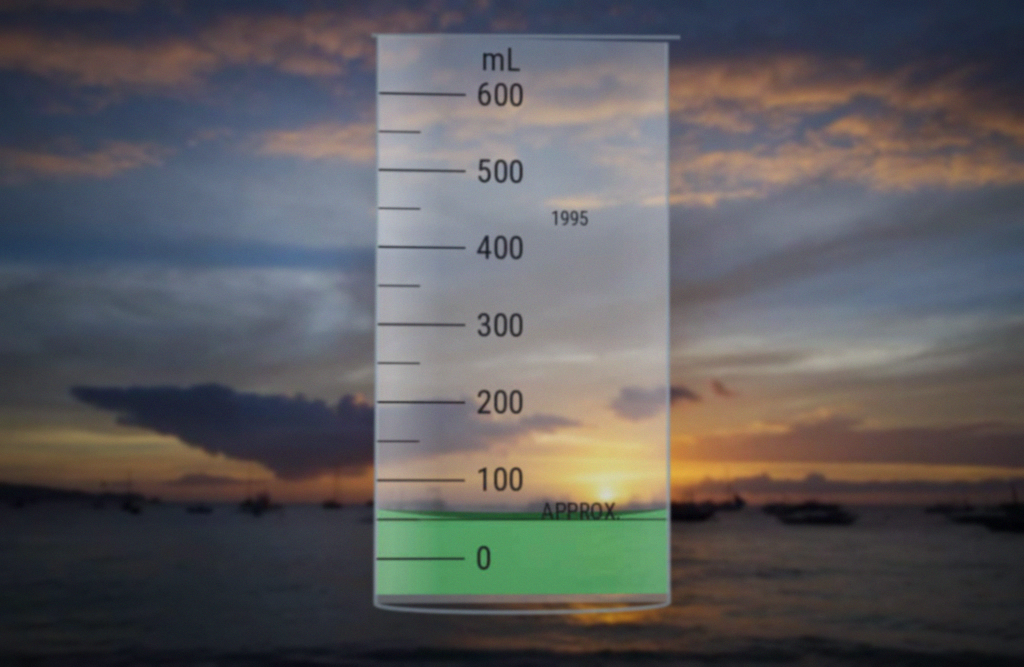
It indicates {"value": 50, "unit": "mL"}
